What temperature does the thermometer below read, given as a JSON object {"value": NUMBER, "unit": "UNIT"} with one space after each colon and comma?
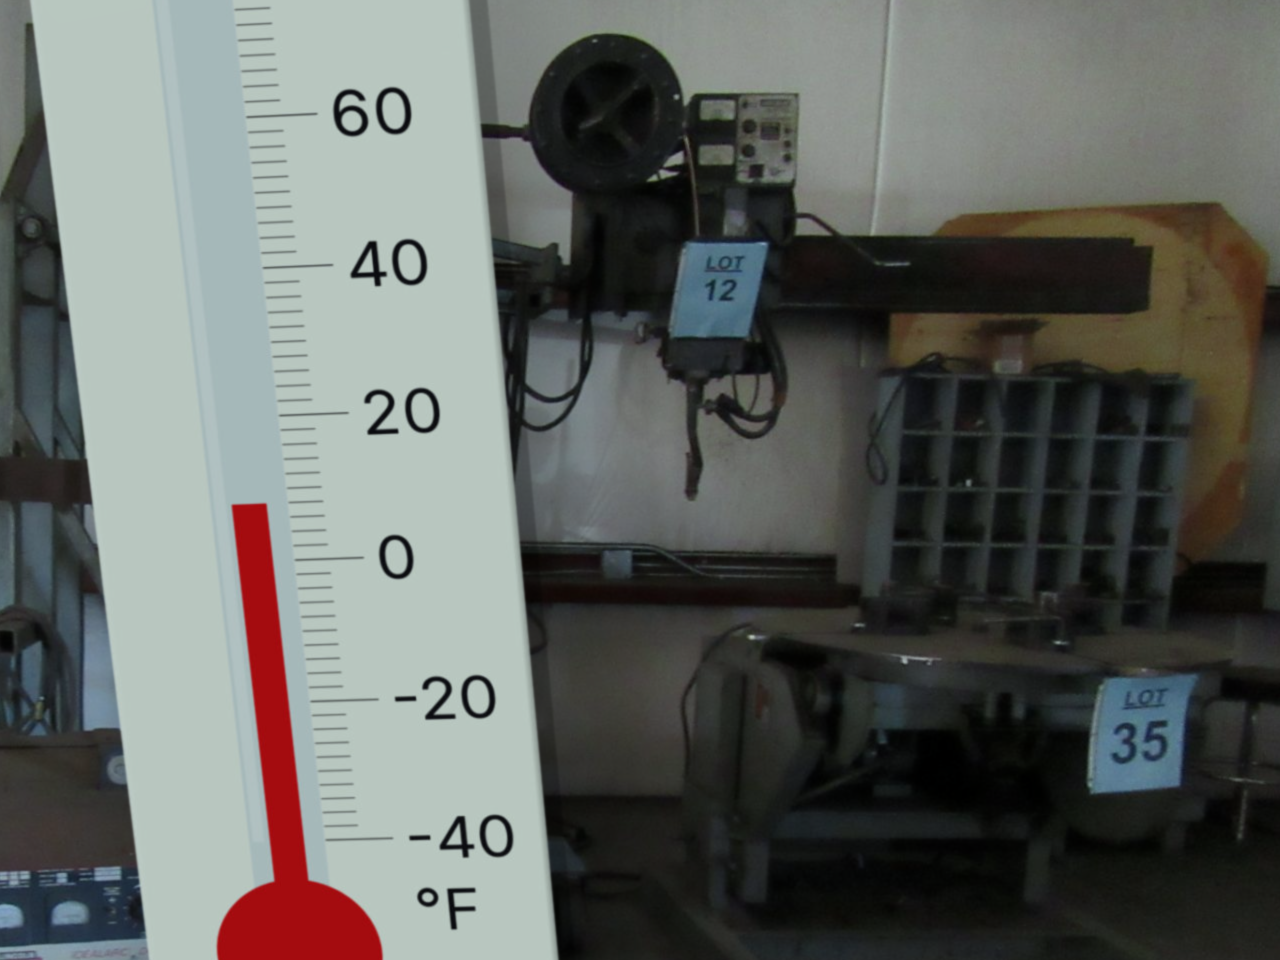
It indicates {"value": 8, "unit": "°F"}
